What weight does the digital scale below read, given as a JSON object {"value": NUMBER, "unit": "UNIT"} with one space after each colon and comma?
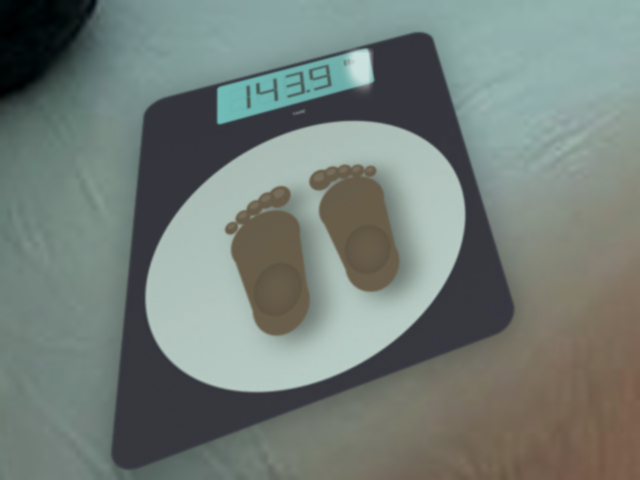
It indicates {"value": 143.9, "unit": "lb"}
